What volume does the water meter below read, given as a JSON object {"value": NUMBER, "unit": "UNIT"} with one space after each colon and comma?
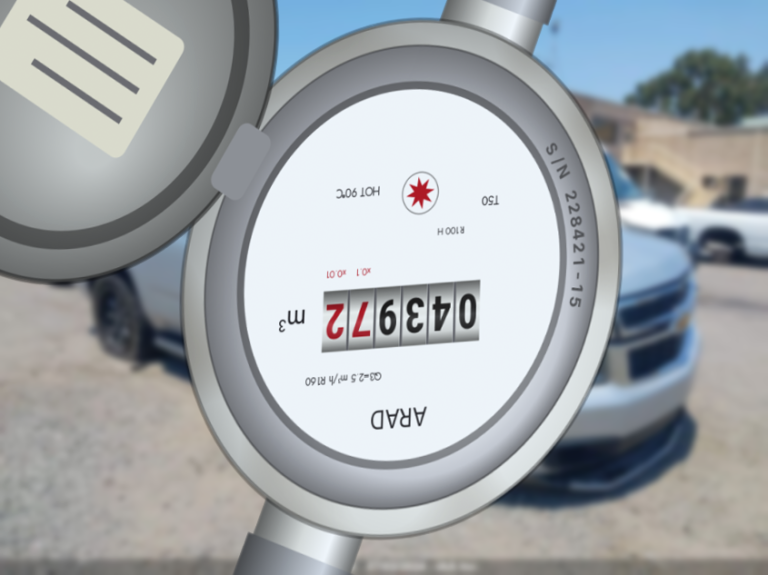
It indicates {"value": 439.72, "unit": "m³"}
